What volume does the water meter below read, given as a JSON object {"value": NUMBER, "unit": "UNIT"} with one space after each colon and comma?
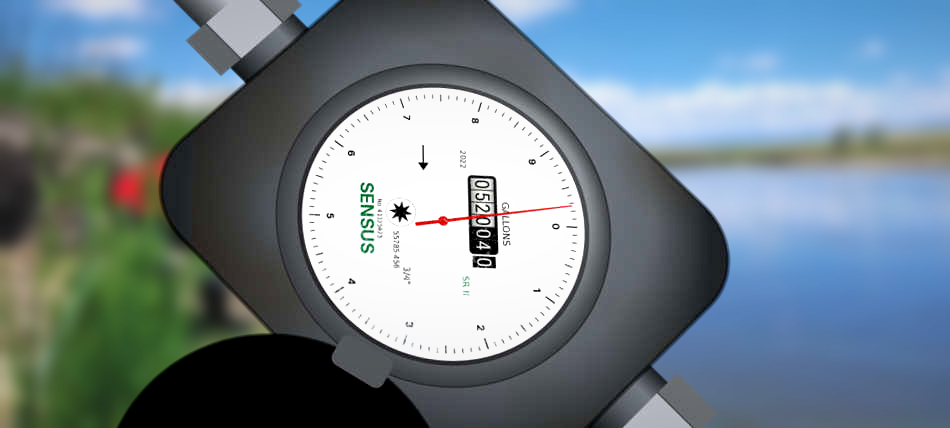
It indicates {"value": 520039.7, "unit": "gal"}
